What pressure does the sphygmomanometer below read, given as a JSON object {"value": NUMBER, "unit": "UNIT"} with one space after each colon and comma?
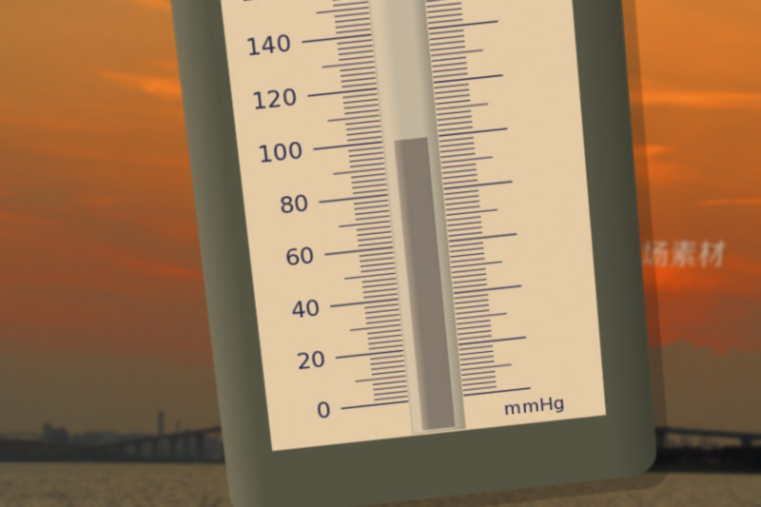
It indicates {"value": 100, "unit": "mmHg"}
